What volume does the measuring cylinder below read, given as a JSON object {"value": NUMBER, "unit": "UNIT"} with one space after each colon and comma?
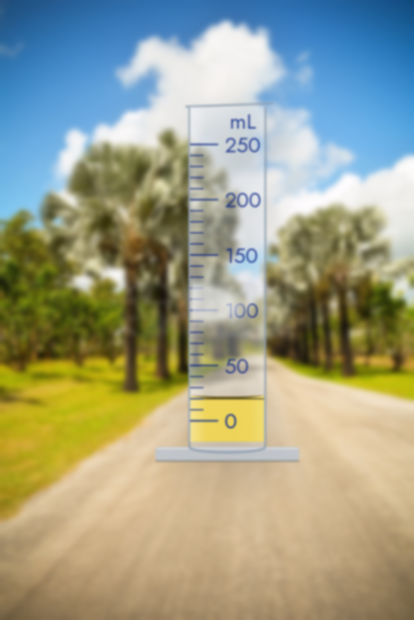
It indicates {"value": 20, "unit": "mL"}
